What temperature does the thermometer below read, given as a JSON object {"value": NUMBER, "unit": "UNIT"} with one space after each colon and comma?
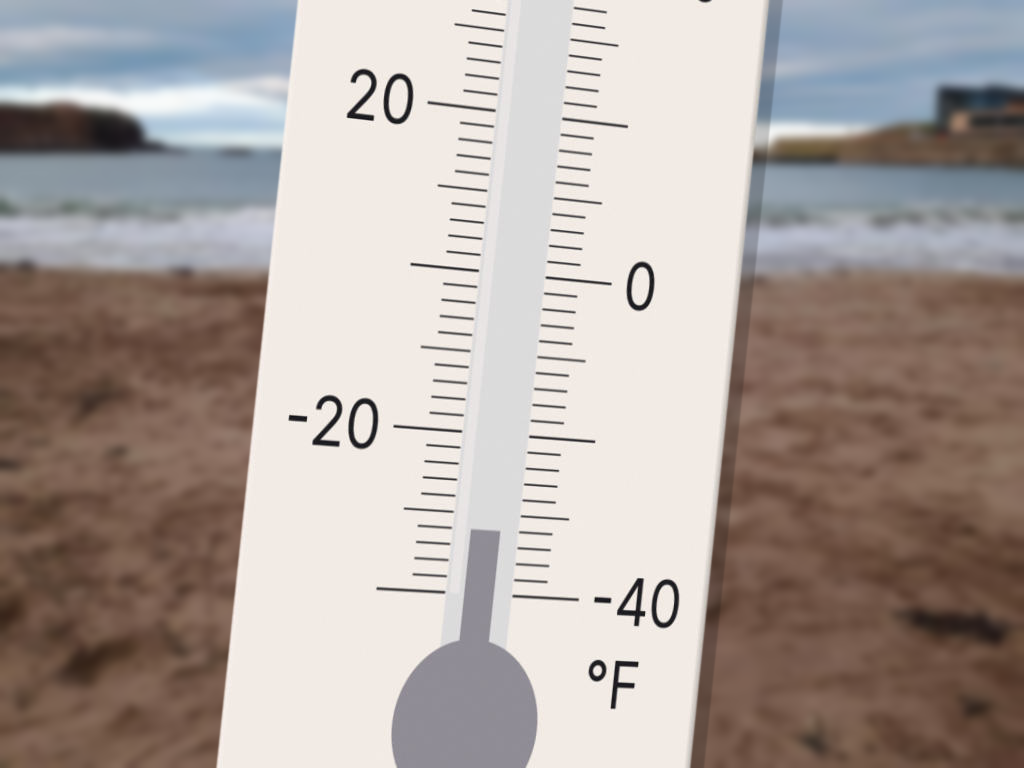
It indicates {"value": -32, "unit": "°F"}
